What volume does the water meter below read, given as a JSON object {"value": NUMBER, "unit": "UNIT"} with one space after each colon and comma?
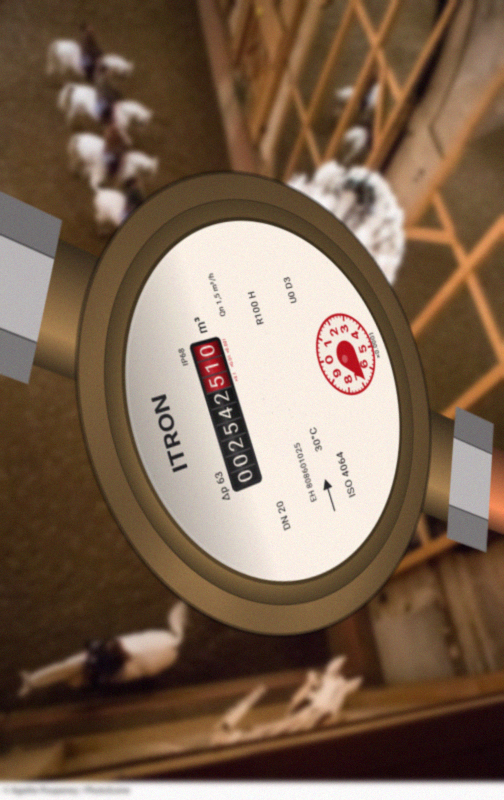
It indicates {"value": 2542.5106, "unit": "m³"}
